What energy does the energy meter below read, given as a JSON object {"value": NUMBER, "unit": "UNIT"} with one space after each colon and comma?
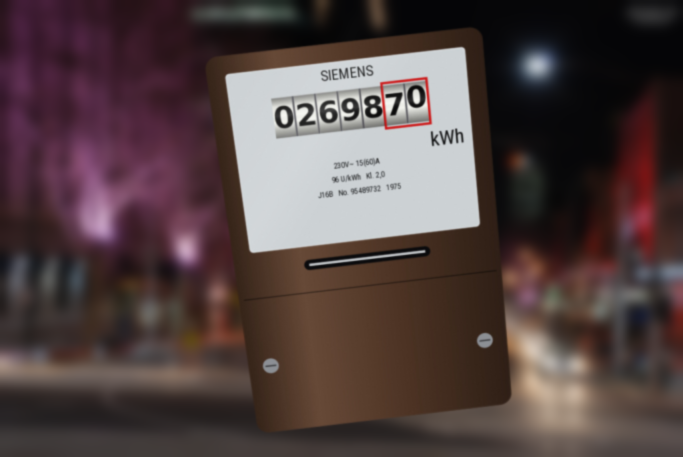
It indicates {"value": 2698.70, "unit": "kWh"}
